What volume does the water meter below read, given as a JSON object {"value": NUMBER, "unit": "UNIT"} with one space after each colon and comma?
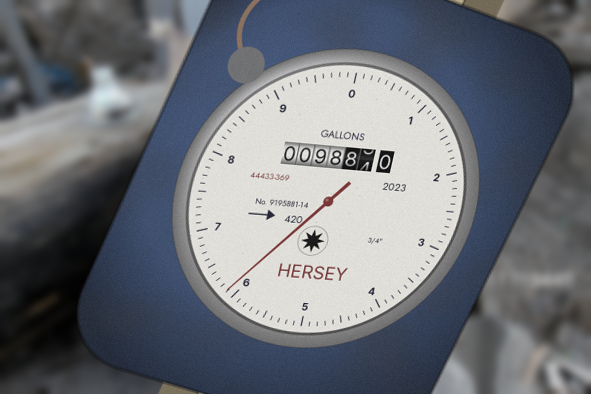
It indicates {"value": 98836.1, "unit": "gal"}
